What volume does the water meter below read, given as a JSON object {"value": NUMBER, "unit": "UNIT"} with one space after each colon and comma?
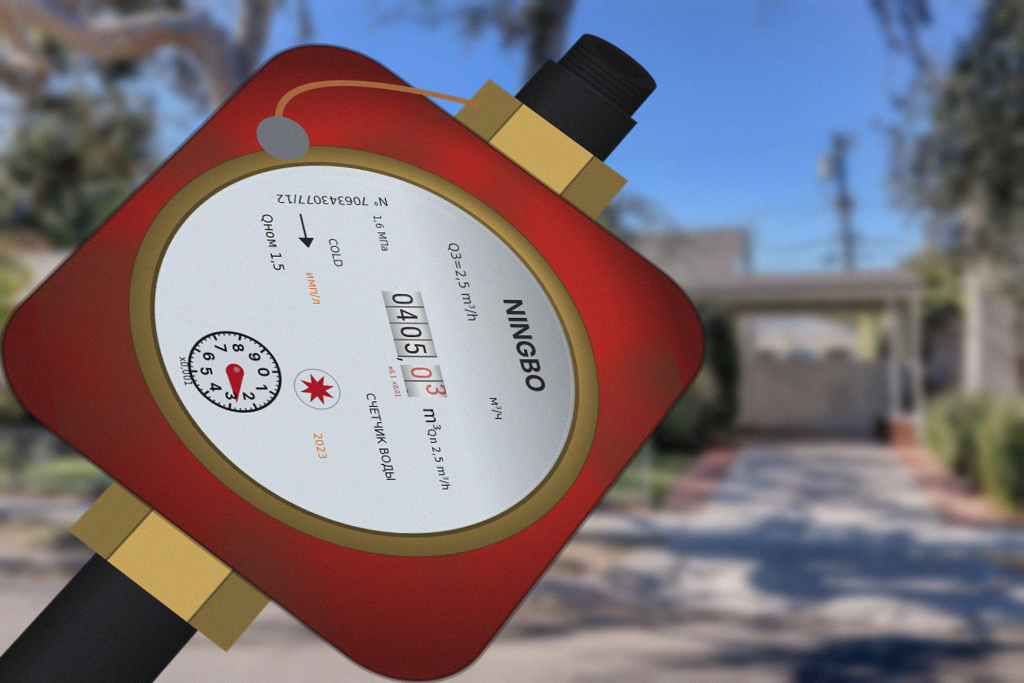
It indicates {"value": 405.032, "unit": "m³"}
